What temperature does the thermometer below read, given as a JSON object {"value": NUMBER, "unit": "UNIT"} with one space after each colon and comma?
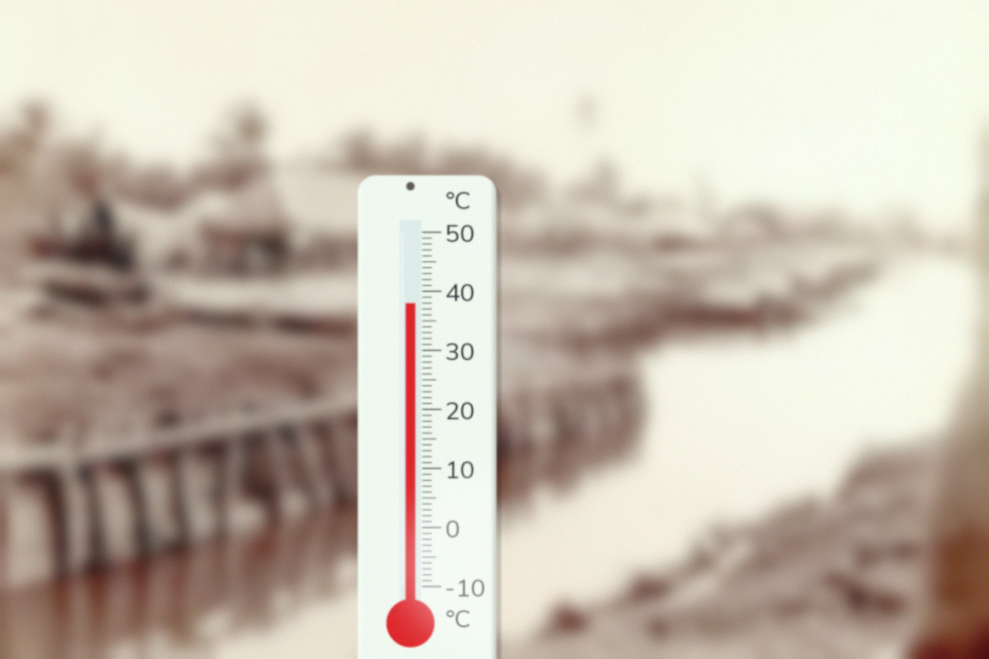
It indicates {"value": 38, "unit": "°C"}
